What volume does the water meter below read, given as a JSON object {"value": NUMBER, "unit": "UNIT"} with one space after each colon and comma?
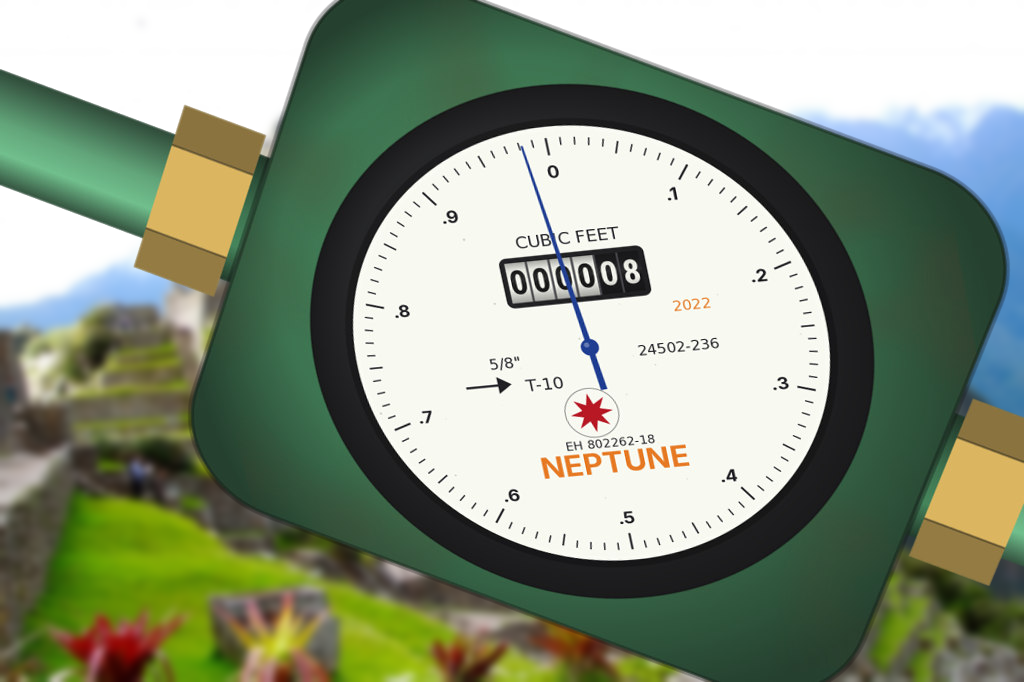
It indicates {"value": 7.98, "unit": "ft³"}
